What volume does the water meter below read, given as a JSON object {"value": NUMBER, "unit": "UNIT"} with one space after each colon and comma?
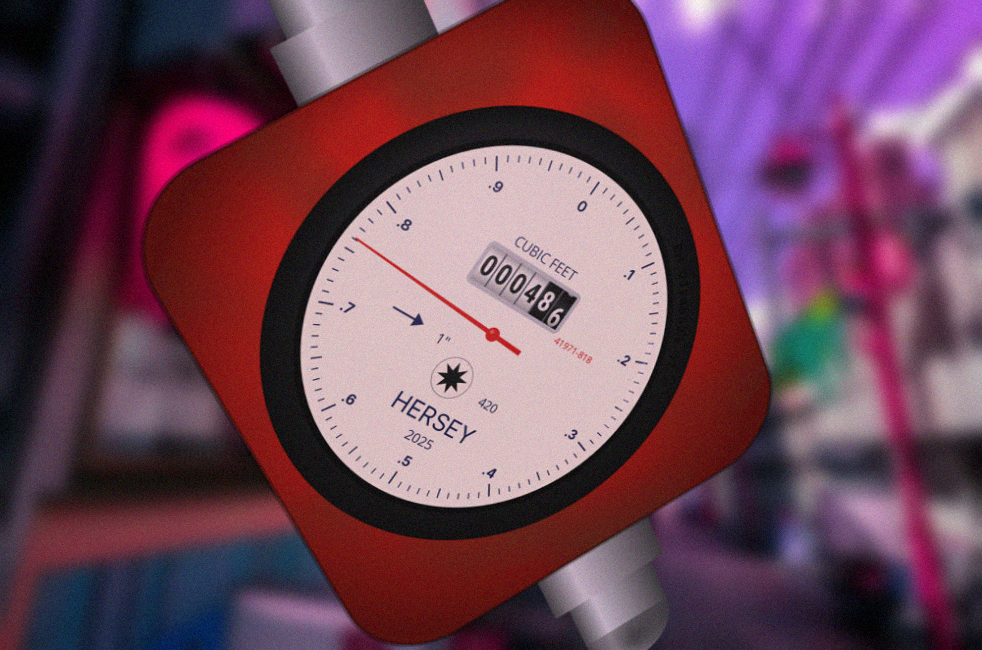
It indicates {"value": 485.76, "unit": "ft³"}
